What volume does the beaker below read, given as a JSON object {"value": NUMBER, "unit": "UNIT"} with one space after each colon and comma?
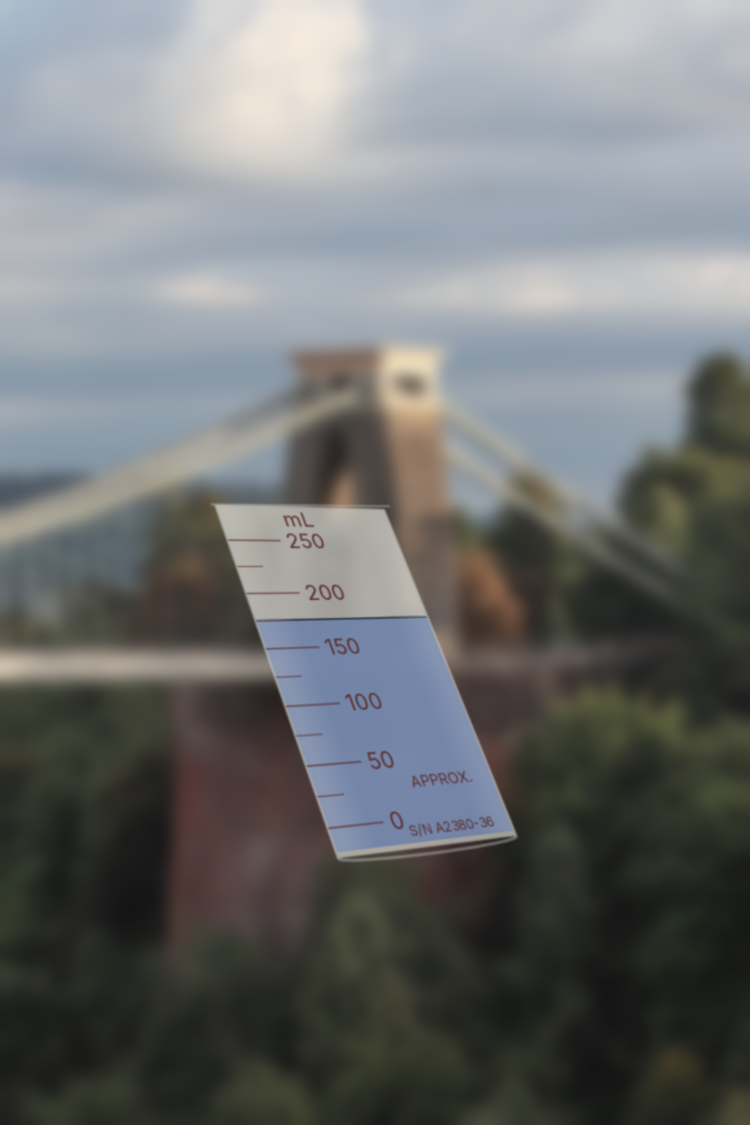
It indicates {"value": 175, "unit": "mL"}
